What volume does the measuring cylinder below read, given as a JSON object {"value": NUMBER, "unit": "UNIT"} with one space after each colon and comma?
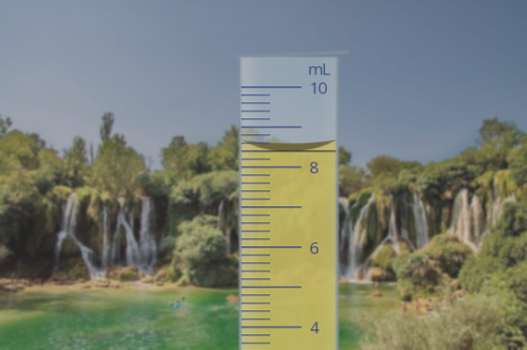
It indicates {"value": 8.4, "unit": "mL"}
